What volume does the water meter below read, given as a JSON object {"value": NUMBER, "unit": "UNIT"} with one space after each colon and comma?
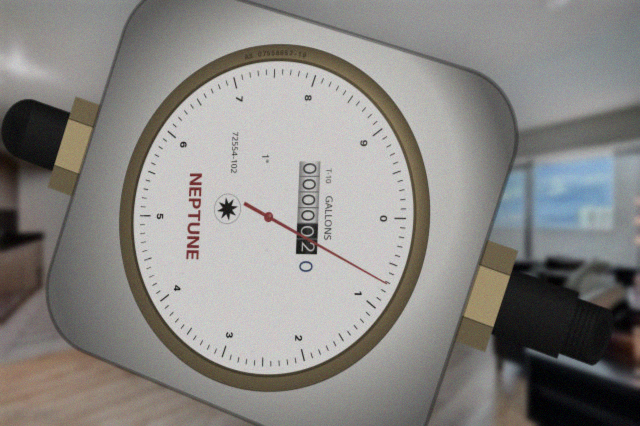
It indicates {"value": 20.7, "unit": "gal"}
